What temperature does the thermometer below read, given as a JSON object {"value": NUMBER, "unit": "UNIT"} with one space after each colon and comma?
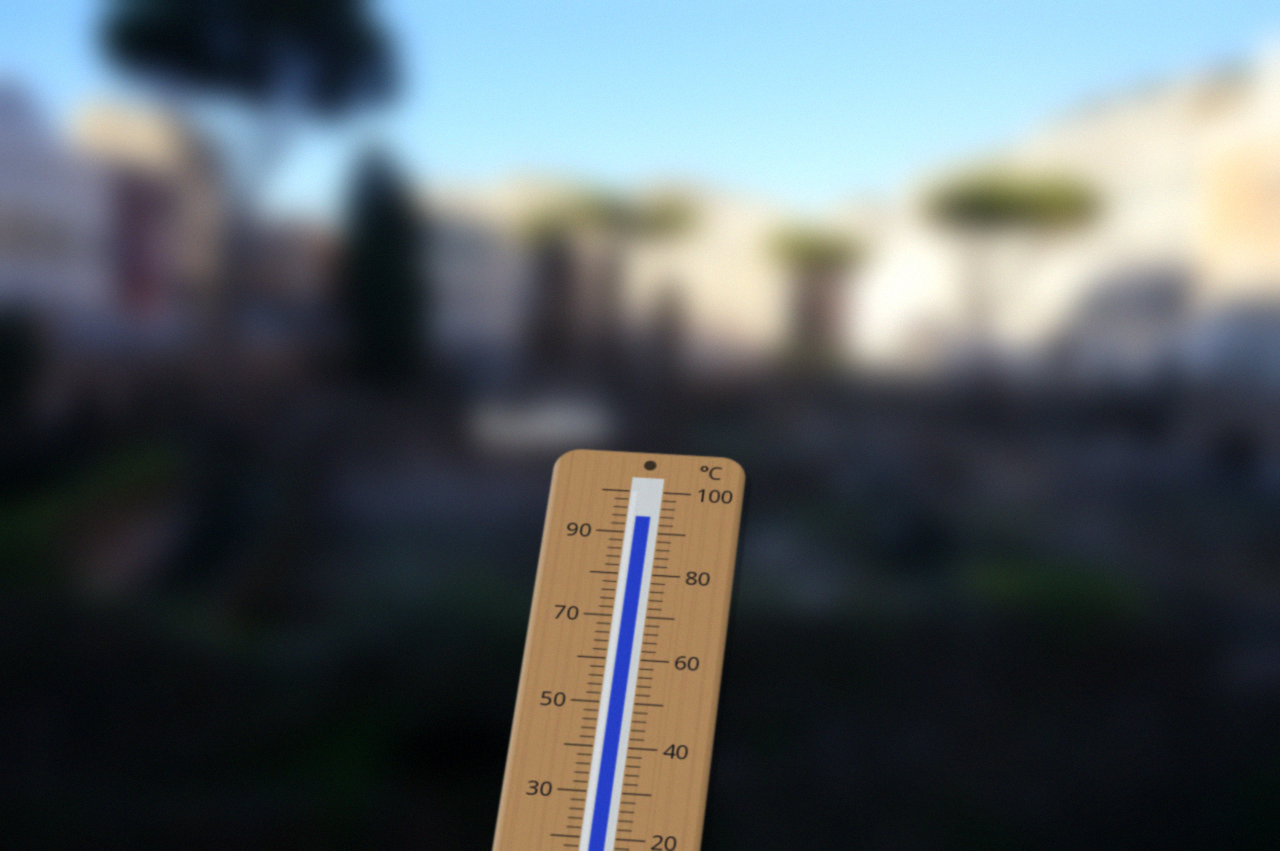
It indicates {"value": 94, "unit": "°C"}
